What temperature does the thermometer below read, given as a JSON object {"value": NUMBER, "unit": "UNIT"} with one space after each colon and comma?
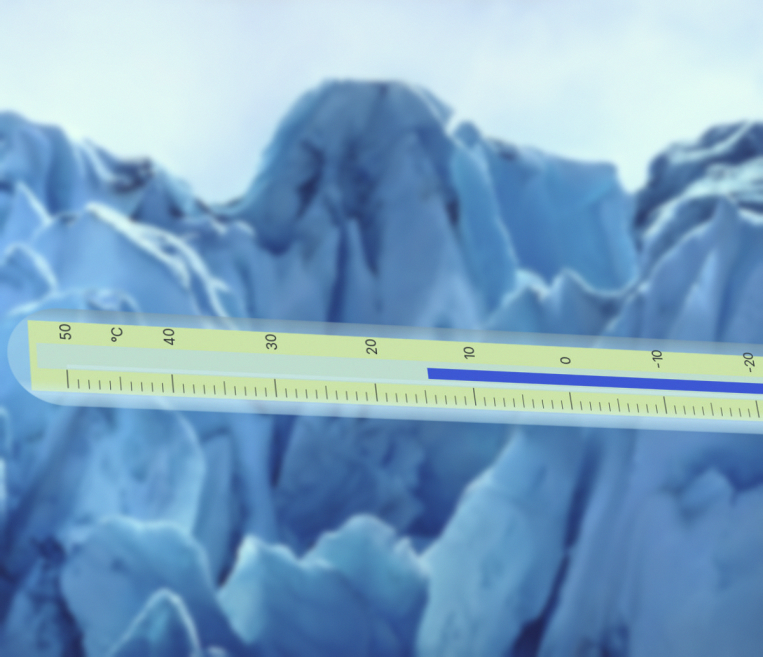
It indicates {"value": 14.5, "unit": "°C"}
